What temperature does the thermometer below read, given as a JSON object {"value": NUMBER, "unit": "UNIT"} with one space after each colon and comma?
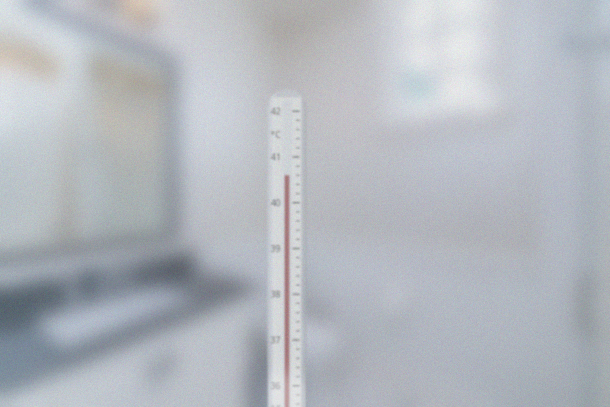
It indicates {"value": 40.6, "unit": "°C"}
